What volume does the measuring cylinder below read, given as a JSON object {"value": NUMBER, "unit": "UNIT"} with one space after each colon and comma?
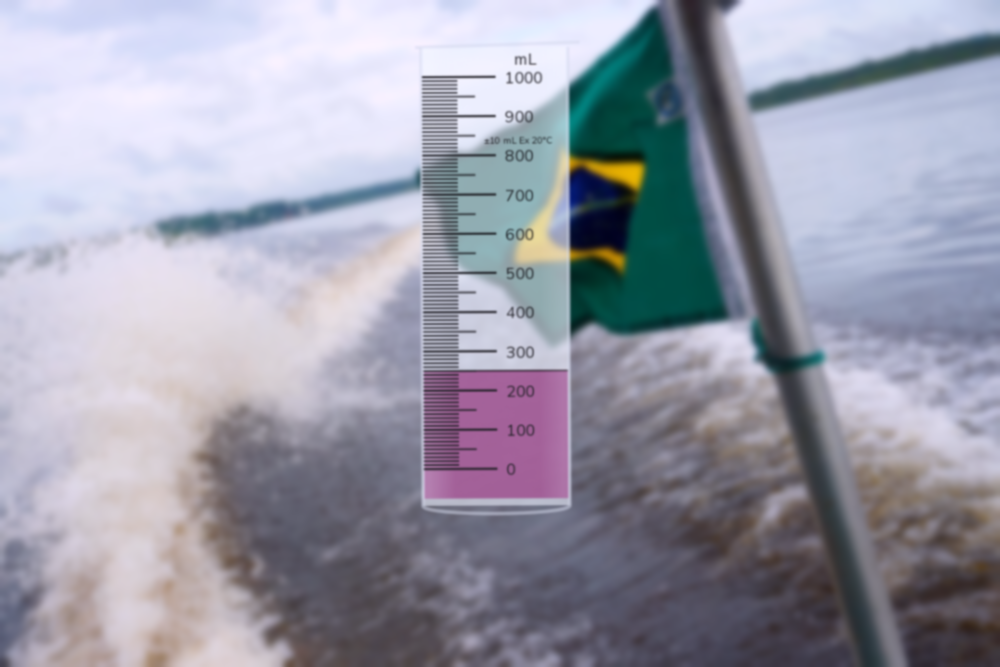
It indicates {"value": 250, "unit": "mL"}
